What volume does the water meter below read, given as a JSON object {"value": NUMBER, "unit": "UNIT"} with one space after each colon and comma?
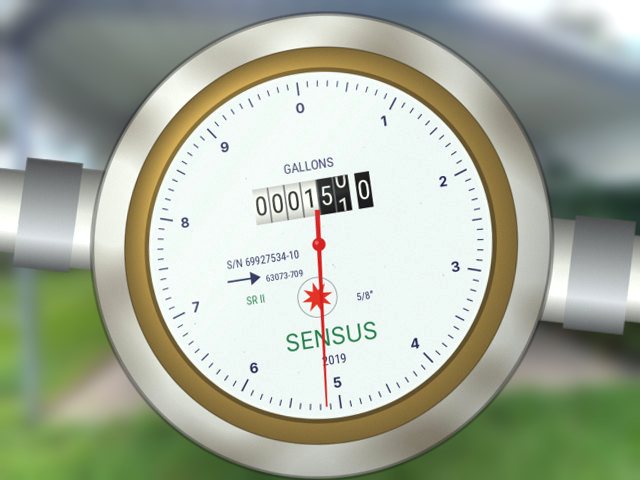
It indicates {"value": 1505.1, "unit": "gal"}
